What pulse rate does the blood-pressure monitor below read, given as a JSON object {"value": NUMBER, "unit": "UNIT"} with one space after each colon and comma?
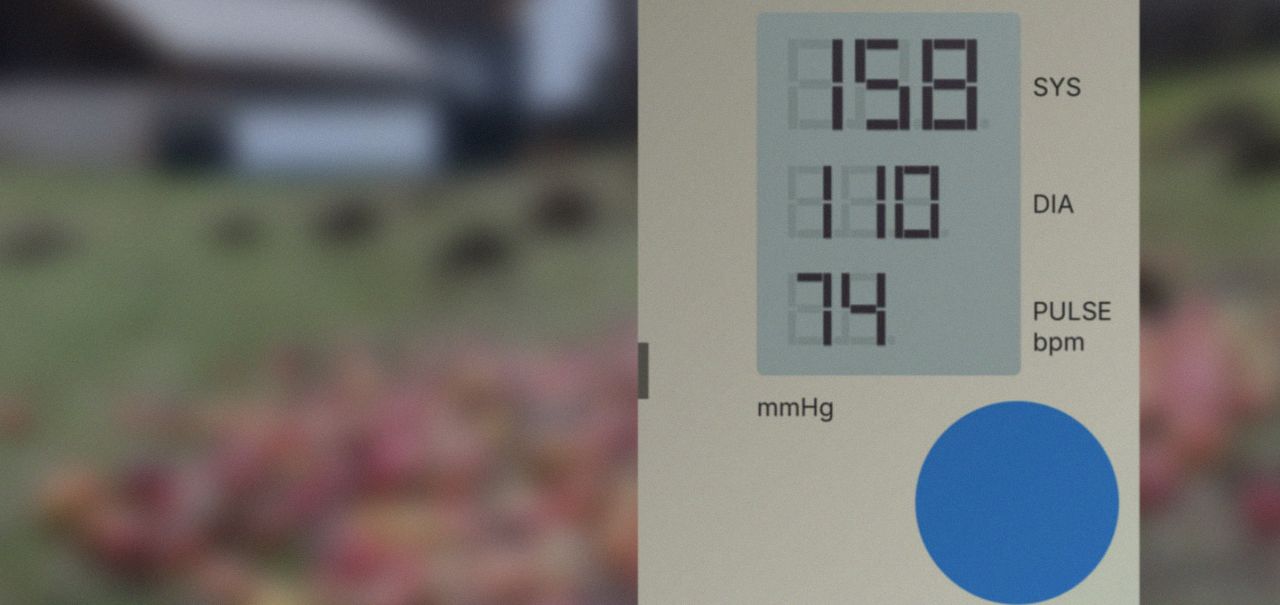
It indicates {"value": 74, "unit": "bpm"}
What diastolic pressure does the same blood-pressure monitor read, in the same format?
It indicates {"value": 110, "unit": "mmHg"}
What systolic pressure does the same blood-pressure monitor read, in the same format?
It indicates {"value": 158, "unit": "mmHg"}
